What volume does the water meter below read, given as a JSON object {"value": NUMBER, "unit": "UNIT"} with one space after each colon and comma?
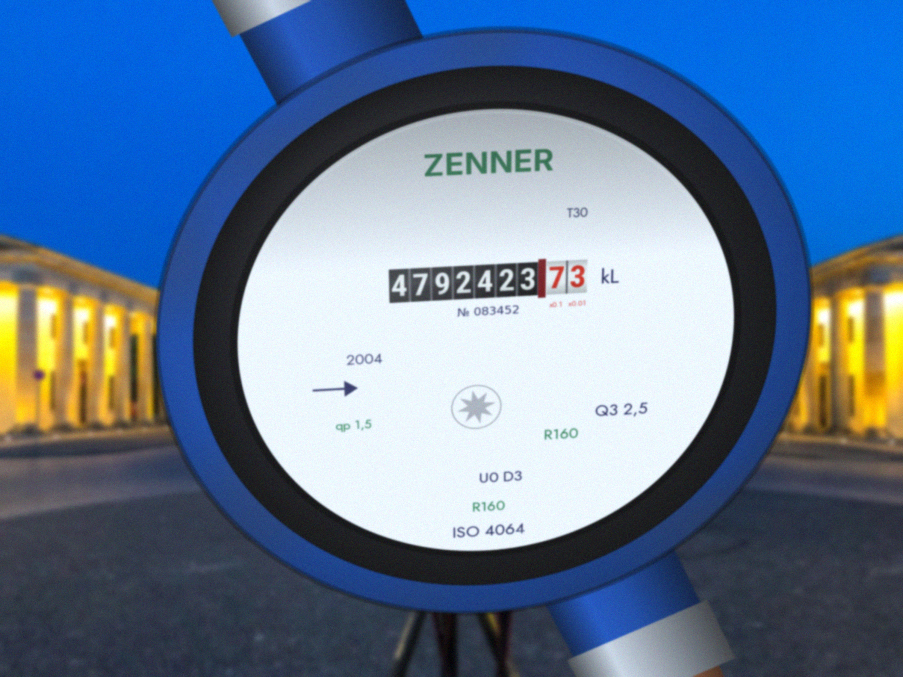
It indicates {"value": 4792423.73, "unit": "kL"}
